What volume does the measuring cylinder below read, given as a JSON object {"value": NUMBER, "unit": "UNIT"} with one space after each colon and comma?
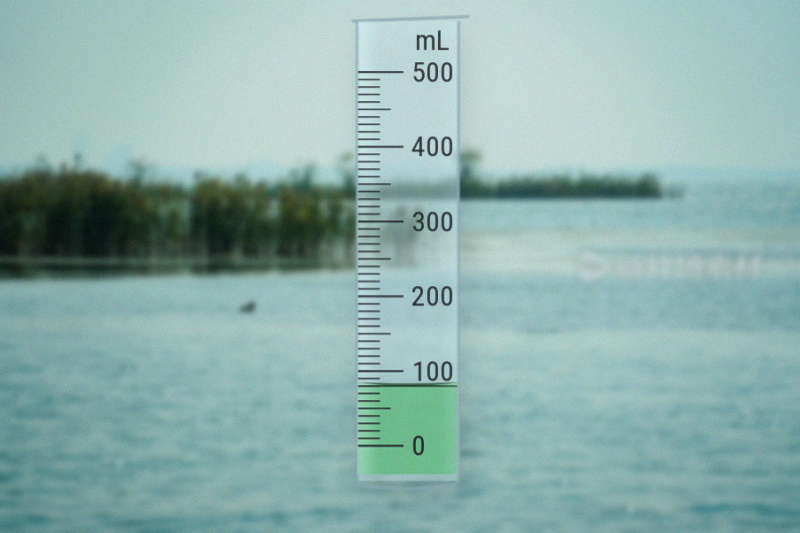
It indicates {"value": 80, "unit": "mL"}
